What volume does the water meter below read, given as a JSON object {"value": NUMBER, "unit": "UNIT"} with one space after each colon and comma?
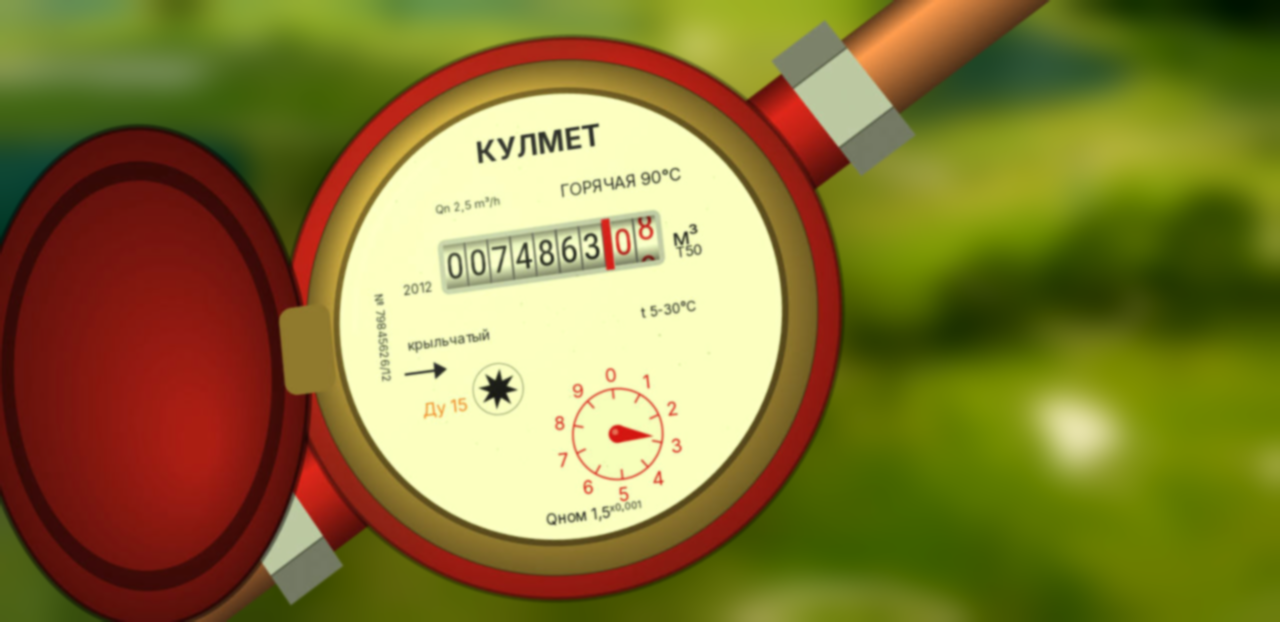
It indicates {"value": 74863.082, "unit": "m³"}
